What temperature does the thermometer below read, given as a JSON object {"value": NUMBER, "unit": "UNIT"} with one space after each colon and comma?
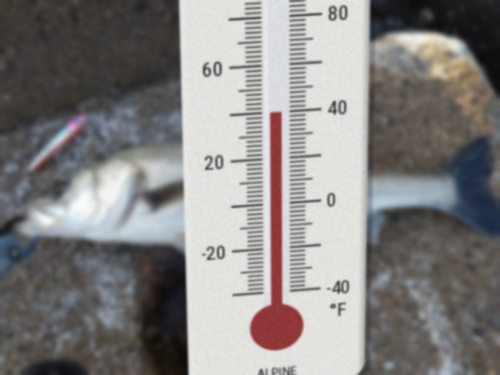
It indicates {"value": 40, "unit": "°F"}
